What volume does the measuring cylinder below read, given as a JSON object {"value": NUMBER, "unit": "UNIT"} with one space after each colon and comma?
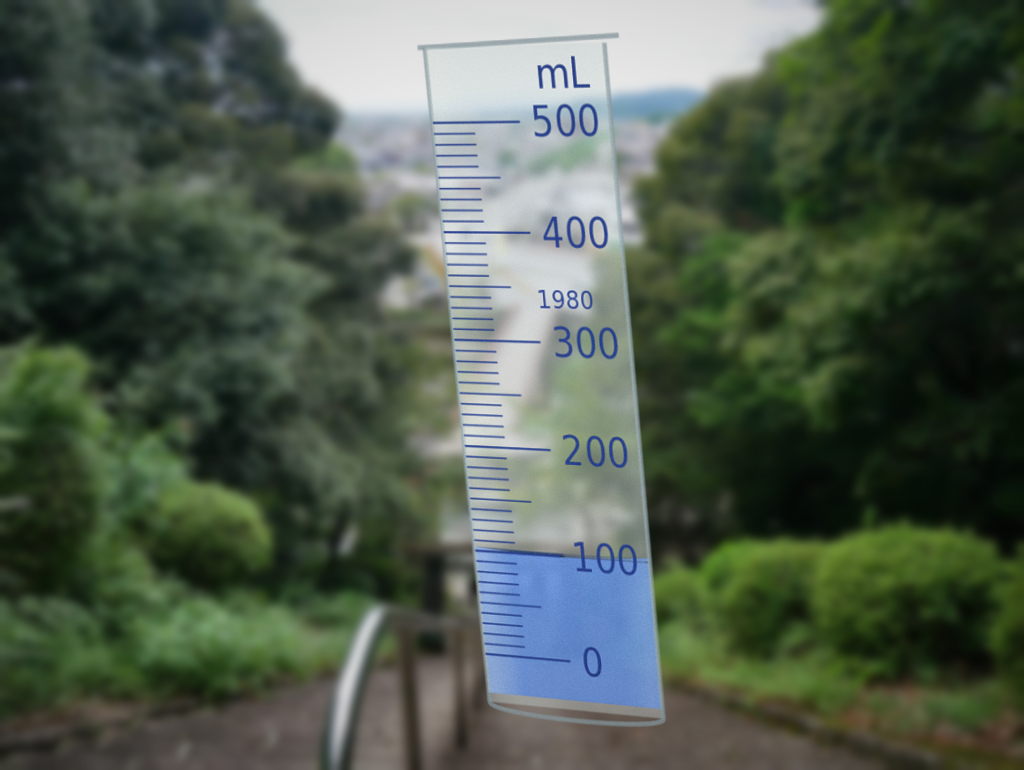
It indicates {"value": 100, "unit": "mL"}
